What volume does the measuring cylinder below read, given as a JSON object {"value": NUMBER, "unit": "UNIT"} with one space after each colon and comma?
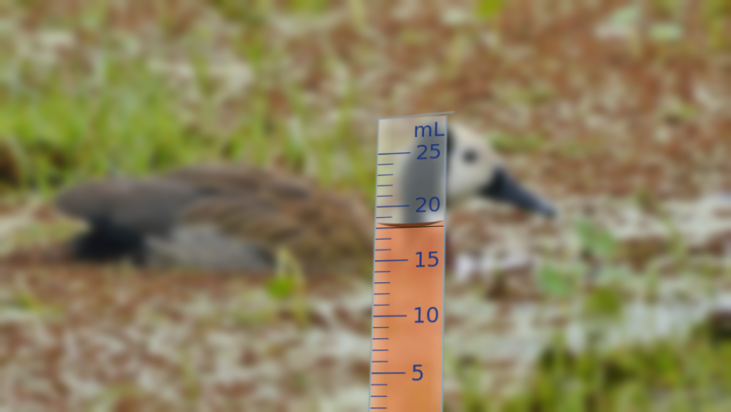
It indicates {"value": 18, "unit": "mL"}
